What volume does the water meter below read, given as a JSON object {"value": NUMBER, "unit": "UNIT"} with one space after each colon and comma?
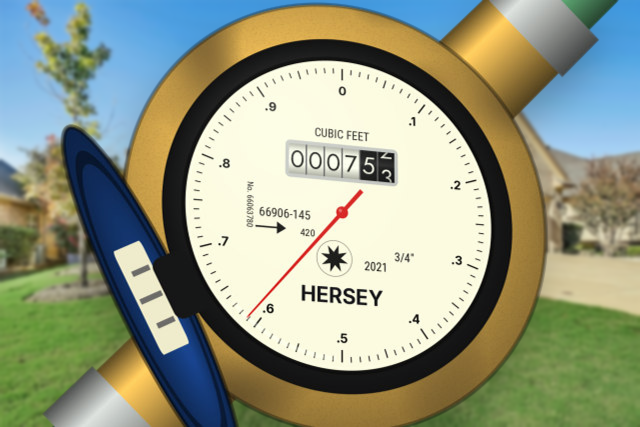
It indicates {"value": 752.61, "unit": "ft³"}
